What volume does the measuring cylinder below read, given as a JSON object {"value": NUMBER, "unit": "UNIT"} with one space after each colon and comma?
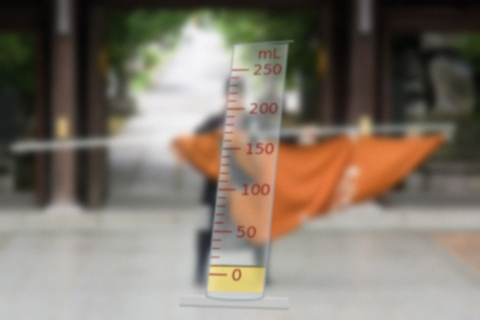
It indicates {"value": 10, "unit": "mL"}
